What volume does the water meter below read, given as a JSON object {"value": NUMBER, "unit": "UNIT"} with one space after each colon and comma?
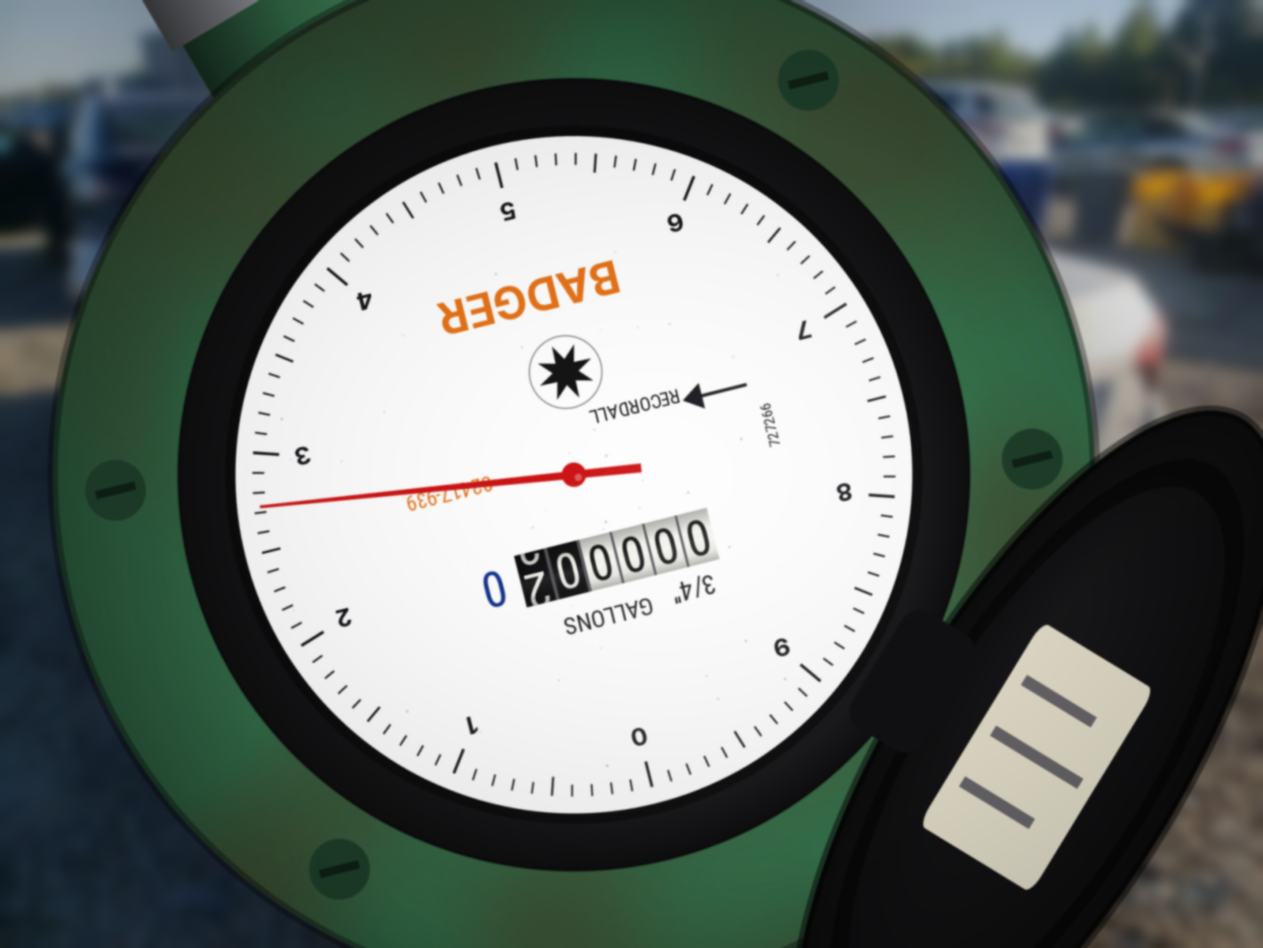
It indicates {"value": 22.7, "unit": "gal"}
